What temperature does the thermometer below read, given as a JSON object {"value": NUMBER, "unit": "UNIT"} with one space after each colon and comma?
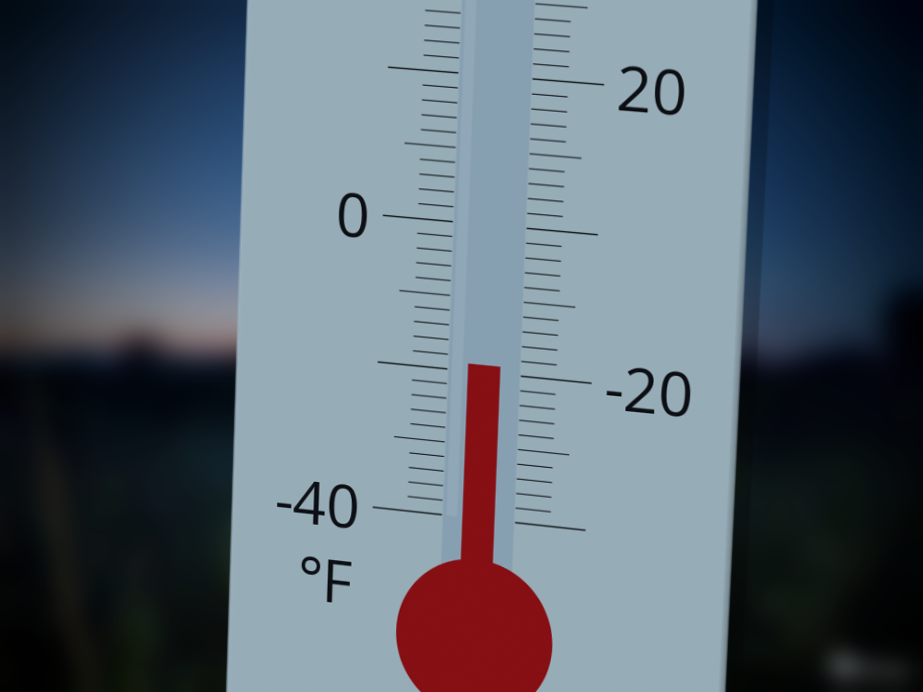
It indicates {"value": -19, "unit": "°F"}
